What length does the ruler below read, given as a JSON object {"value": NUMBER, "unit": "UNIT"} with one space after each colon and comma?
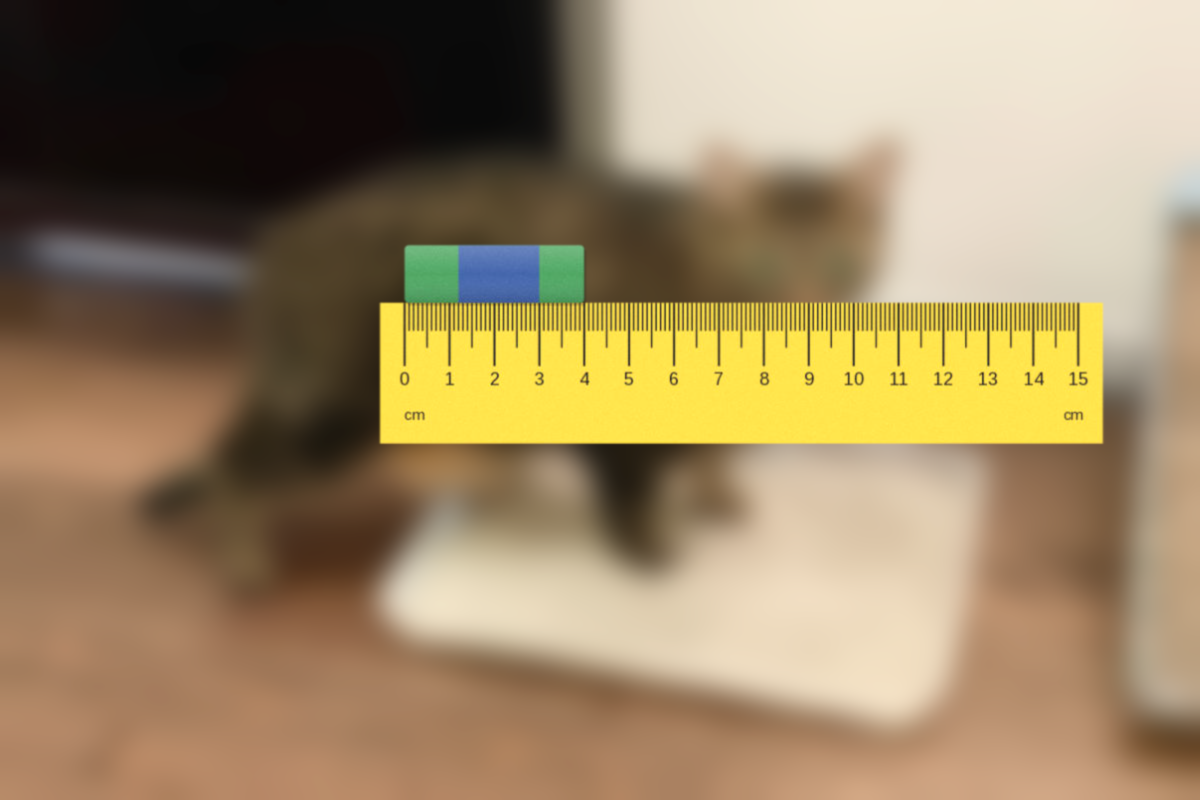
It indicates {"value": 4, "unit": "cm"}
